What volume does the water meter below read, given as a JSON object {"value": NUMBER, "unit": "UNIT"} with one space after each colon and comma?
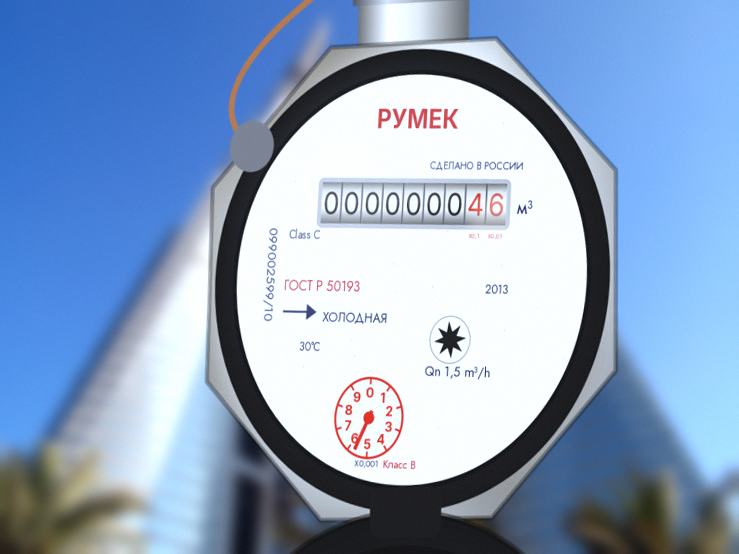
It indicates {"value": 0.465, "unit": "m³"}
